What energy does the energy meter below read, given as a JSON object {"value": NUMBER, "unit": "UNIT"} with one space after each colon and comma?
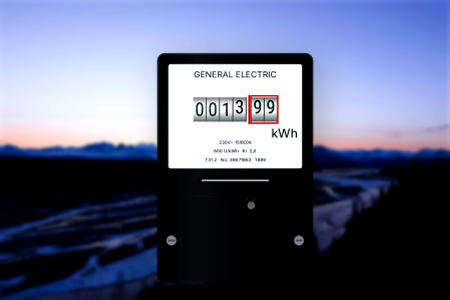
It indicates {"value": 13.99, "unit": "kWh"}
